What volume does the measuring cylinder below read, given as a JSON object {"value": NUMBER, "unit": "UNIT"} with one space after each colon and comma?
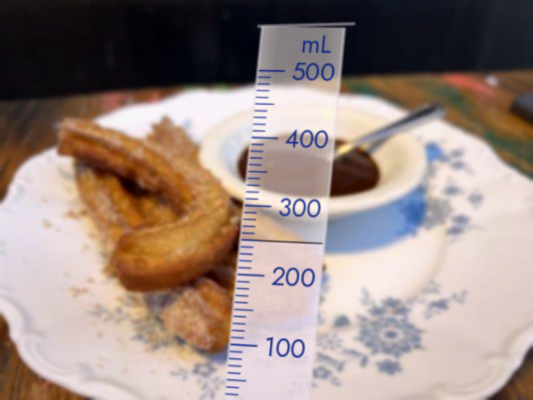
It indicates {"value": 250, "unit": "mL"}
